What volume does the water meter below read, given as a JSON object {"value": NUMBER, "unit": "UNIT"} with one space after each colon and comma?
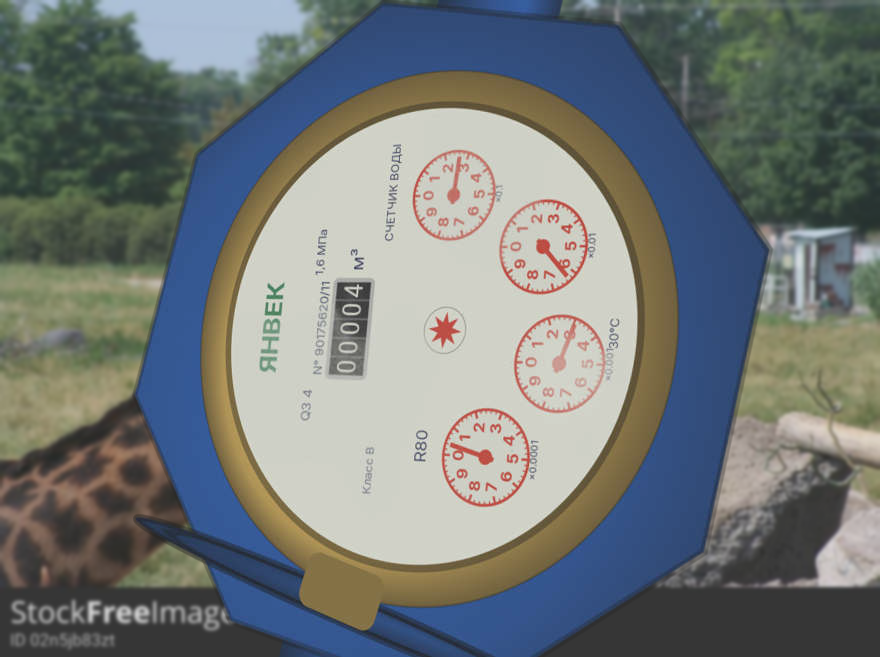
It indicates {"value": 4.2630, "unit": "m³"}
